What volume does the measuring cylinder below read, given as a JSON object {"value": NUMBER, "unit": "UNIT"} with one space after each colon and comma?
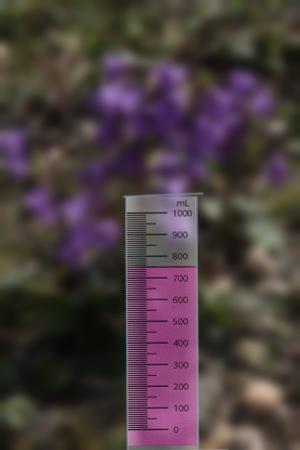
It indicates {"value": 750, "unit": "mL"}
